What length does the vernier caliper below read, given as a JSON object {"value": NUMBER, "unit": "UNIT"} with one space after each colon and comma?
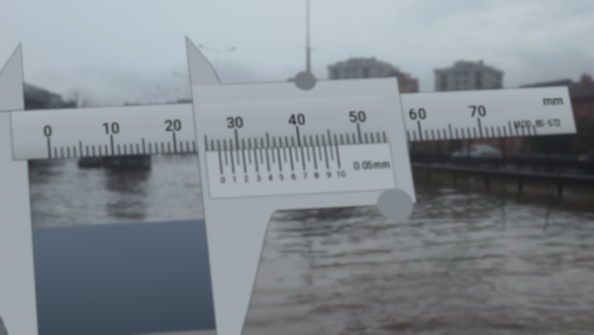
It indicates {"value": 27.0, "unit": "mm"}
